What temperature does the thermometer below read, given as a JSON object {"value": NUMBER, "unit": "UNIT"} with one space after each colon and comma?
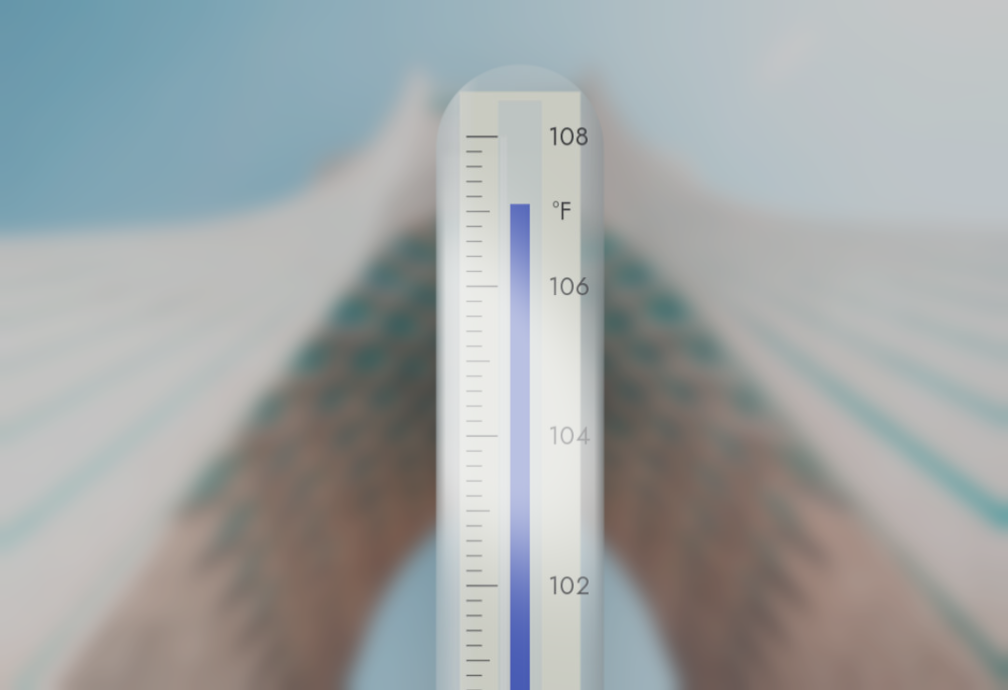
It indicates {"value": 107.1, "unit": "°F"}
